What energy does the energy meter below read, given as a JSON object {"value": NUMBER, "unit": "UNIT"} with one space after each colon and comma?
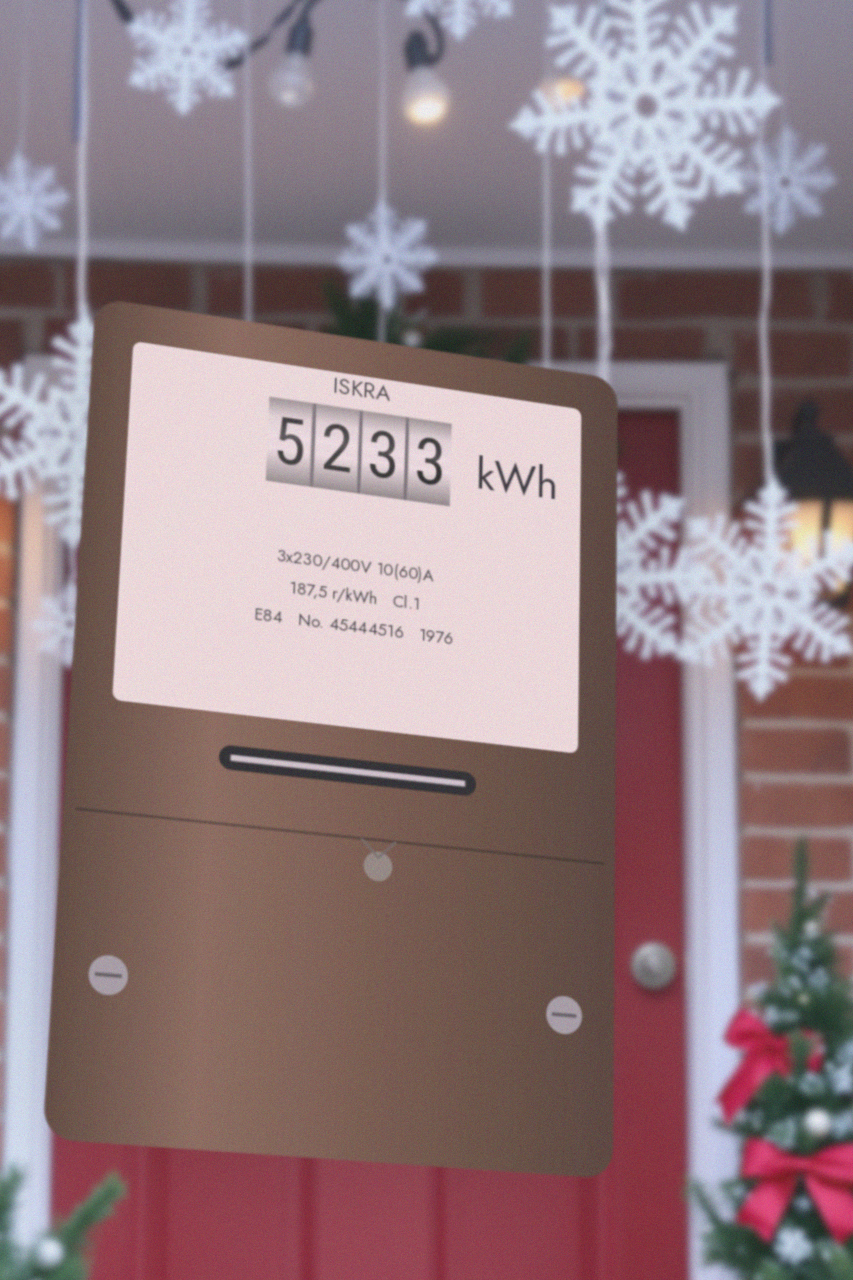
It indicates {"value": 5233, "unit": "kWh"}
